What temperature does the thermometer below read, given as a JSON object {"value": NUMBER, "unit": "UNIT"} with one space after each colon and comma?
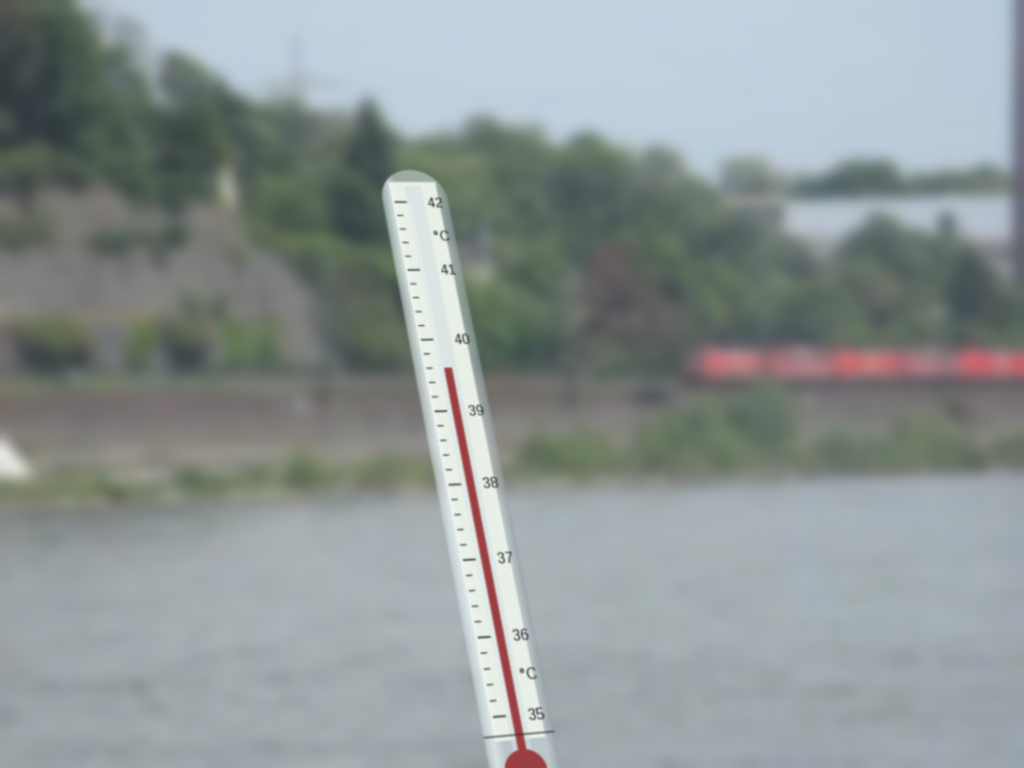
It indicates {"value": 39.6, "unit": "°C"}
